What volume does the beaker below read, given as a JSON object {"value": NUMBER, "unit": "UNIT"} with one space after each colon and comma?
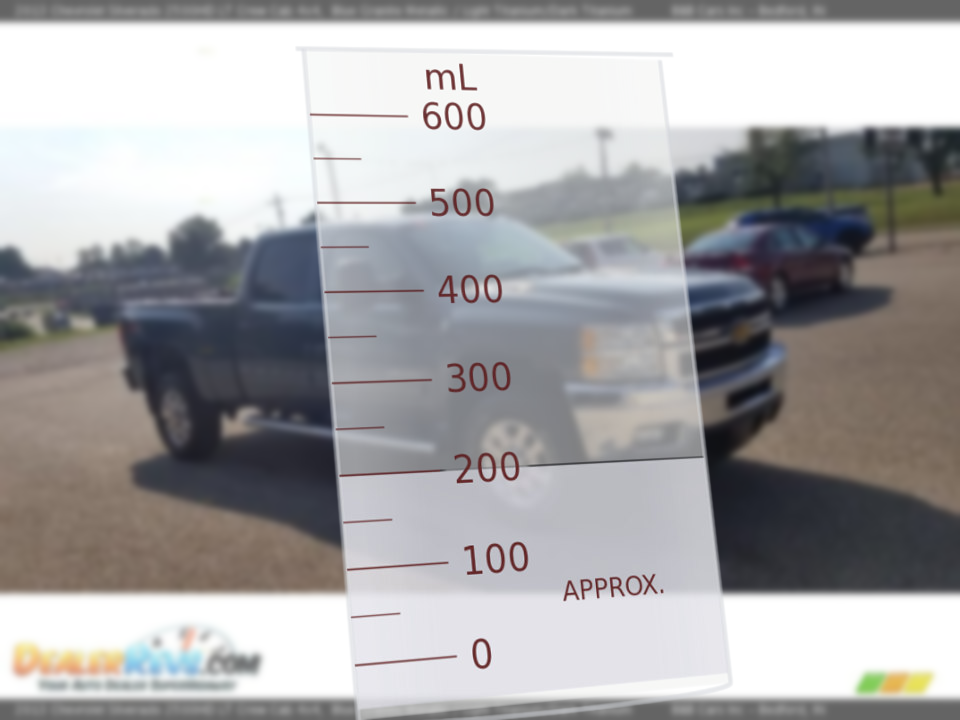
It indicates {"value": 200, "unit": "mL"}
